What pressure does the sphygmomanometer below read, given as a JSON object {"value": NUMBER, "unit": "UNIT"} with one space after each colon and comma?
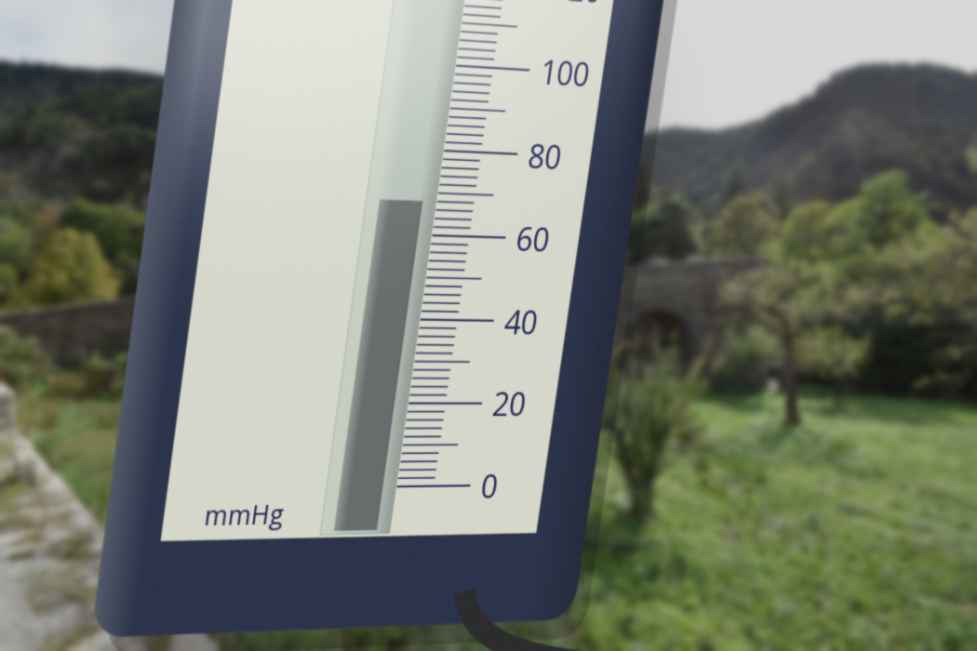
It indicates {"value": 68, "unit": "mmHg"}
